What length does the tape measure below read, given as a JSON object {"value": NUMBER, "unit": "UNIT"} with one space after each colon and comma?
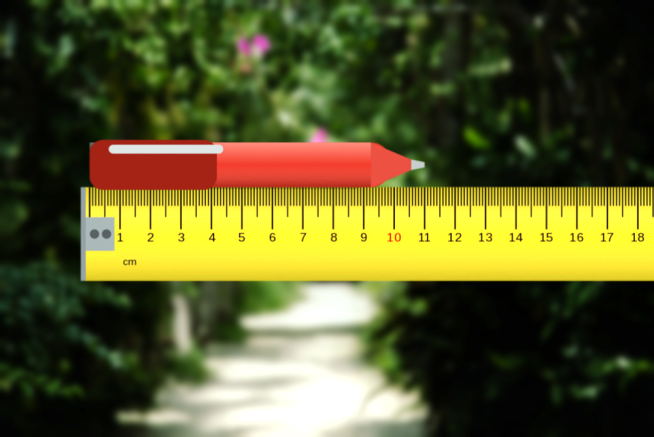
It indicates {"value": 11, "unit": "cm"}
